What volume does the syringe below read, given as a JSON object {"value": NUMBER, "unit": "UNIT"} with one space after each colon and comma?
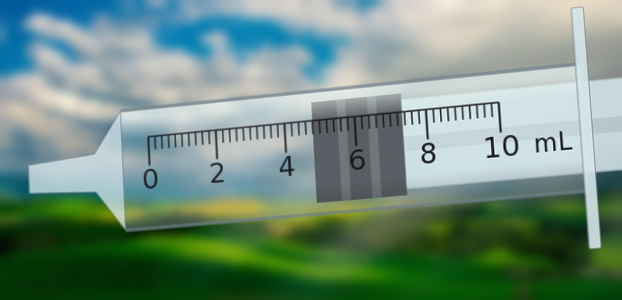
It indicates {"value": 4.8, "unit": "mL"}
